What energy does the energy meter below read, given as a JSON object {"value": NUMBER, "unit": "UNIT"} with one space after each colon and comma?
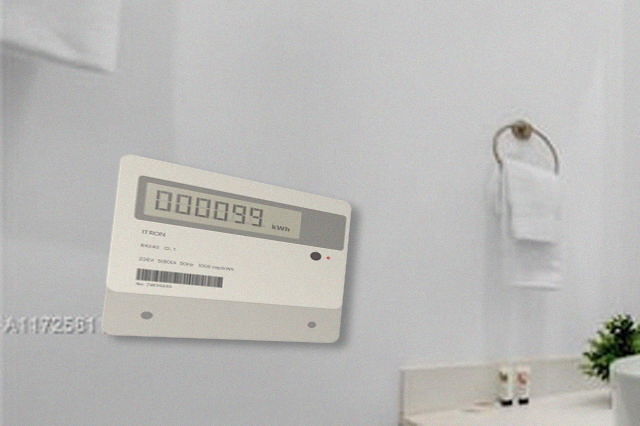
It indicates {"value": 99, "unit": "kWh"}
